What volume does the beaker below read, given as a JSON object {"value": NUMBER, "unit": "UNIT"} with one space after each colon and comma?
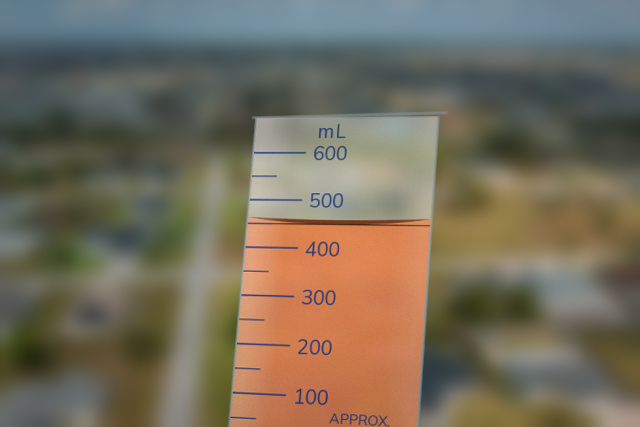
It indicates {"value": 450, "unit": "mL"}
